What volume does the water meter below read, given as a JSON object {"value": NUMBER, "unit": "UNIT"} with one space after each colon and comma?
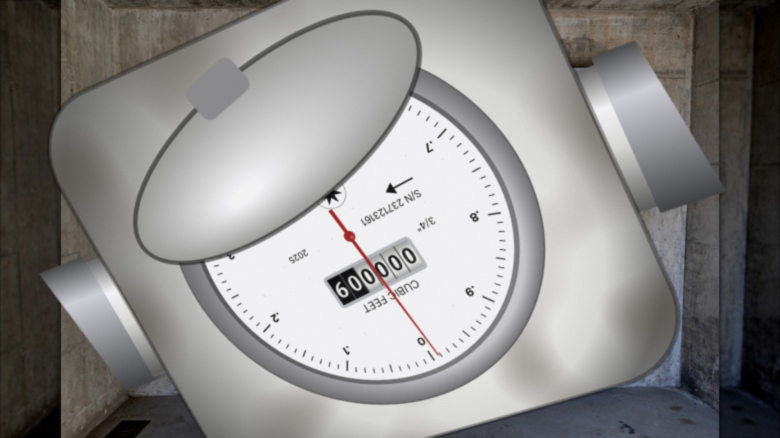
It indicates {"value": 8.99, "unit": "ft³"}
